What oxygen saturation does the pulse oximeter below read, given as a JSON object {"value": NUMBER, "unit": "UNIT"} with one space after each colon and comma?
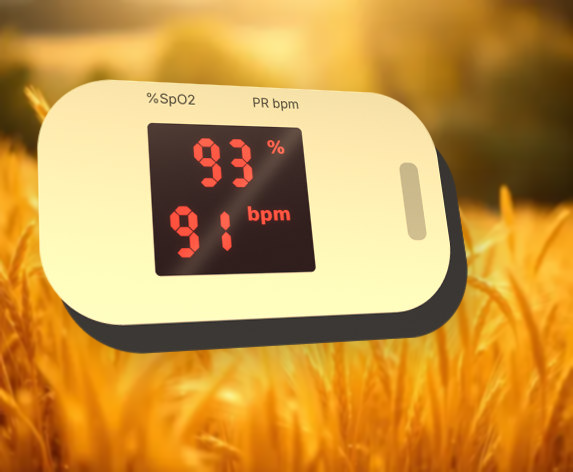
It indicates {"value": 93, "unit": "%"}
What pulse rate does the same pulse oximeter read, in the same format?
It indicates {"value": 91, "unit": "bpm"}
